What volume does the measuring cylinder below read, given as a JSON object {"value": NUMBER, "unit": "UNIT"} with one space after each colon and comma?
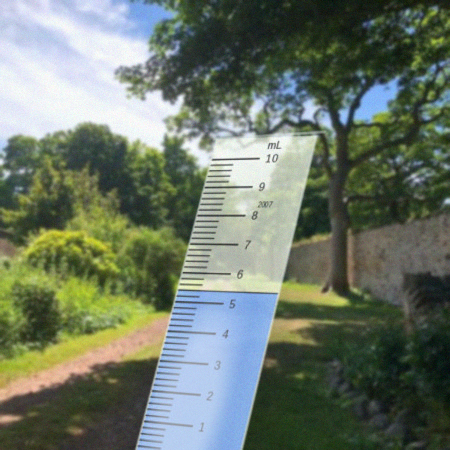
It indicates {"value": 5.4, "unit": "mL"}
